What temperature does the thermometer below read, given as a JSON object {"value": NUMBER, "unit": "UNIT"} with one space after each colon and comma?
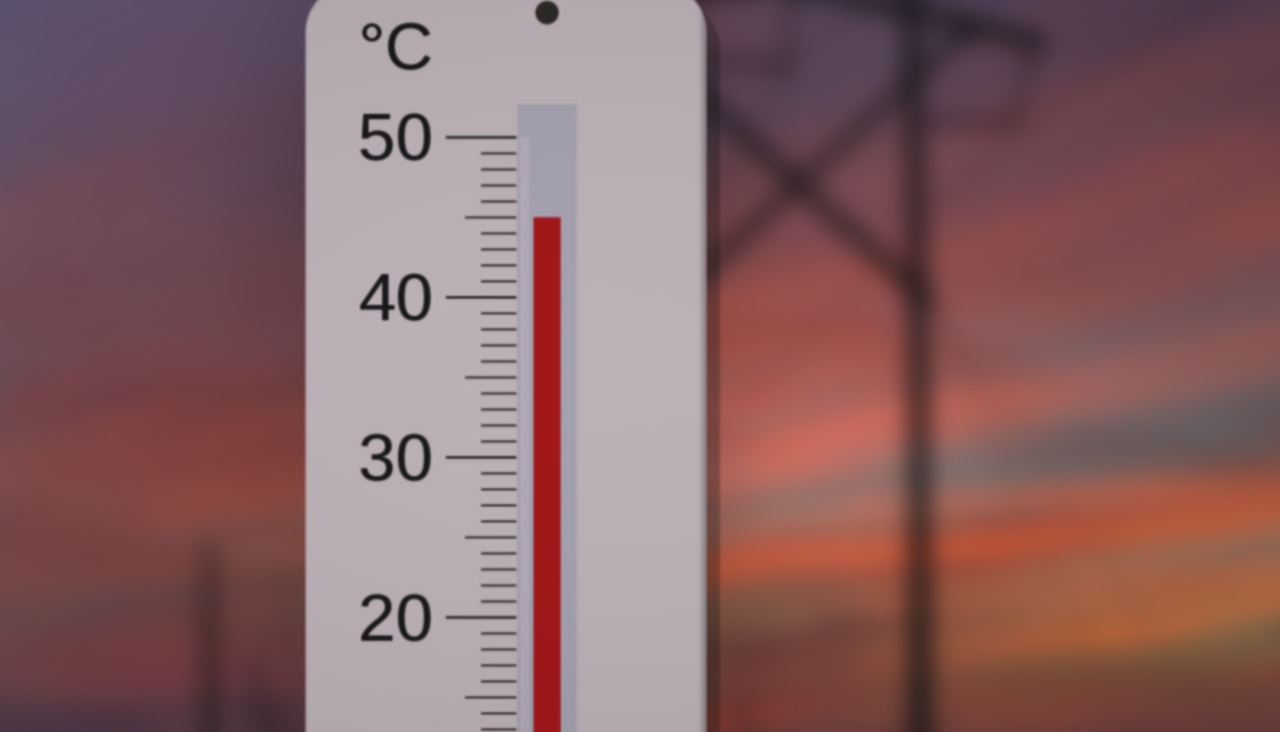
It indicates {"value": 45, "unit": "°C"}
